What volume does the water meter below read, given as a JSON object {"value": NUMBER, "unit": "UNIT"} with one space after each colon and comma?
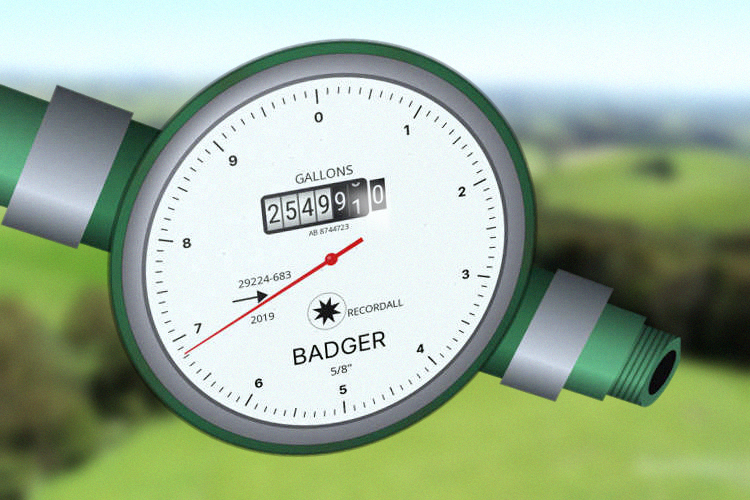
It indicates {"value": 2549906.8, "unit": "gal"}
